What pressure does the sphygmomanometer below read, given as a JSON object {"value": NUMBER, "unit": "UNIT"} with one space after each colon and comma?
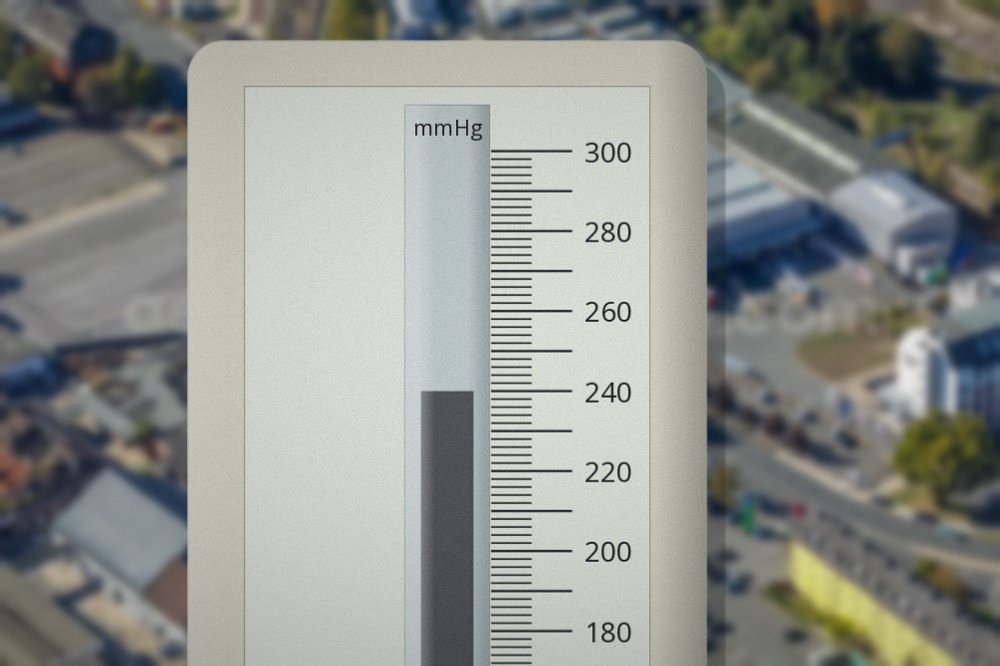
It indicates {"value": 240, "unit": "mmHg"}
